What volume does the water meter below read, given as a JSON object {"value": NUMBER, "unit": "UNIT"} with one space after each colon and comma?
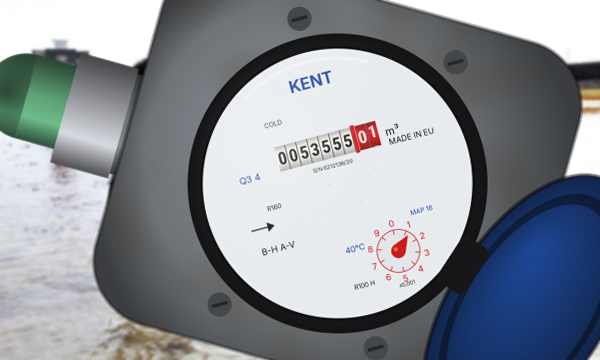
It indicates {"value": 53555.011, "unit": "m³"}
